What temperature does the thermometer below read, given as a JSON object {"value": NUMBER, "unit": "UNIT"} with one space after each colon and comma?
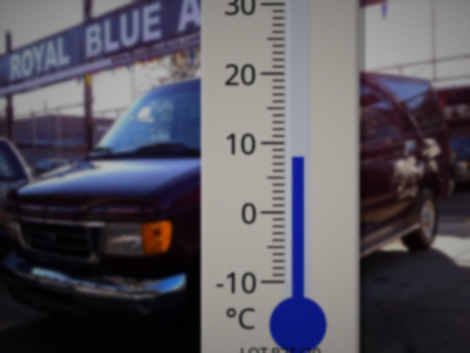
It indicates {"value": 8, "unit": "°C"}
